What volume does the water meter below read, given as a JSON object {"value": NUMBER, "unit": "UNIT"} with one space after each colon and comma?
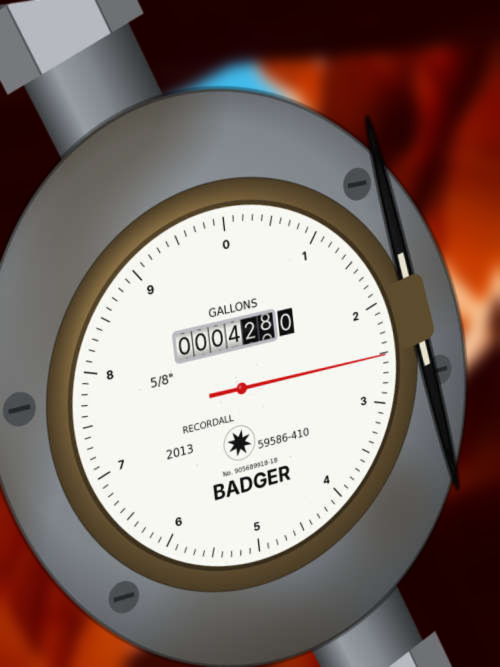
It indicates {"value": 4282.5, "unit": "gal"}
